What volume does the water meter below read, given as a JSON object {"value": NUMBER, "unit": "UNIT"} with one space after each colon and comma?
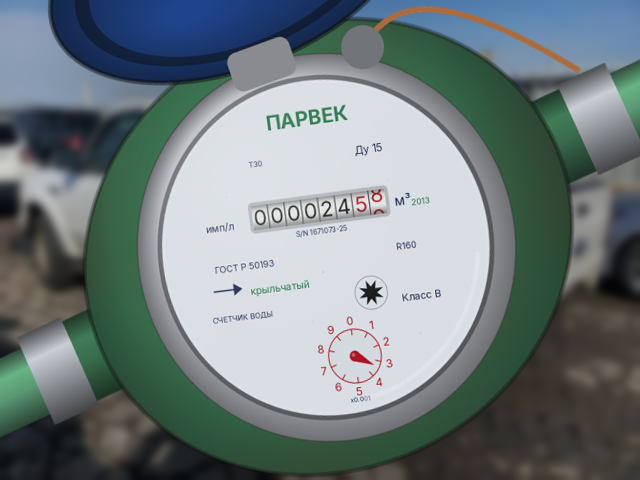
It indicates {"value": 24.583, "unit": "m³"}
